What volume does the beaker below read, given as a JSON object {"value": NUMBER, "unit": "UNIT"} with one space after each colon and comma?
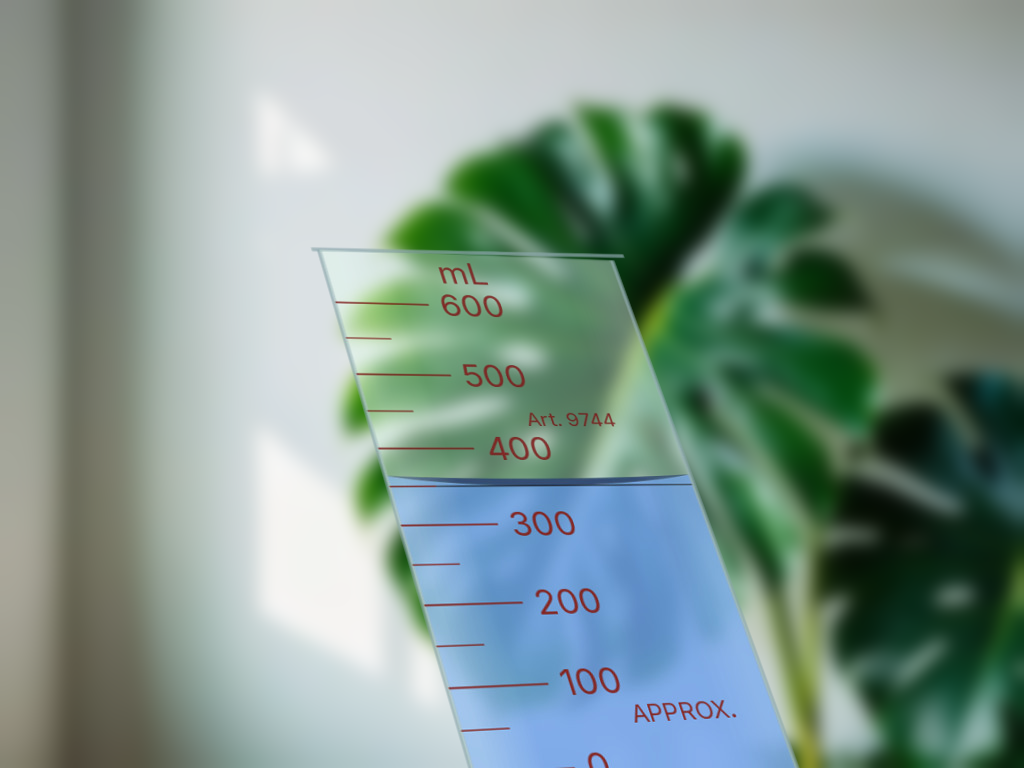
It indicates {"value": 350, "unit": "mL"}
